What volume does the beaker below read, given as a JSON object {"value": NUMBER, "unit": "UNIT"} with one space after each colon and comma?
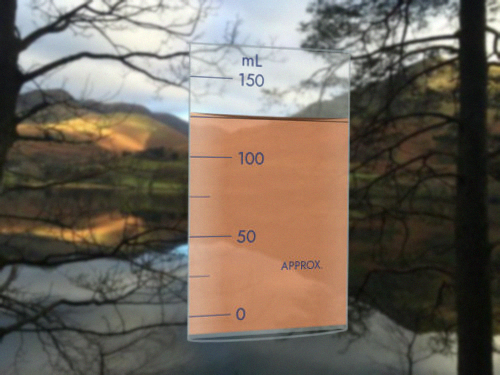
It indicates {"value": 125, "unit": "mL"}
